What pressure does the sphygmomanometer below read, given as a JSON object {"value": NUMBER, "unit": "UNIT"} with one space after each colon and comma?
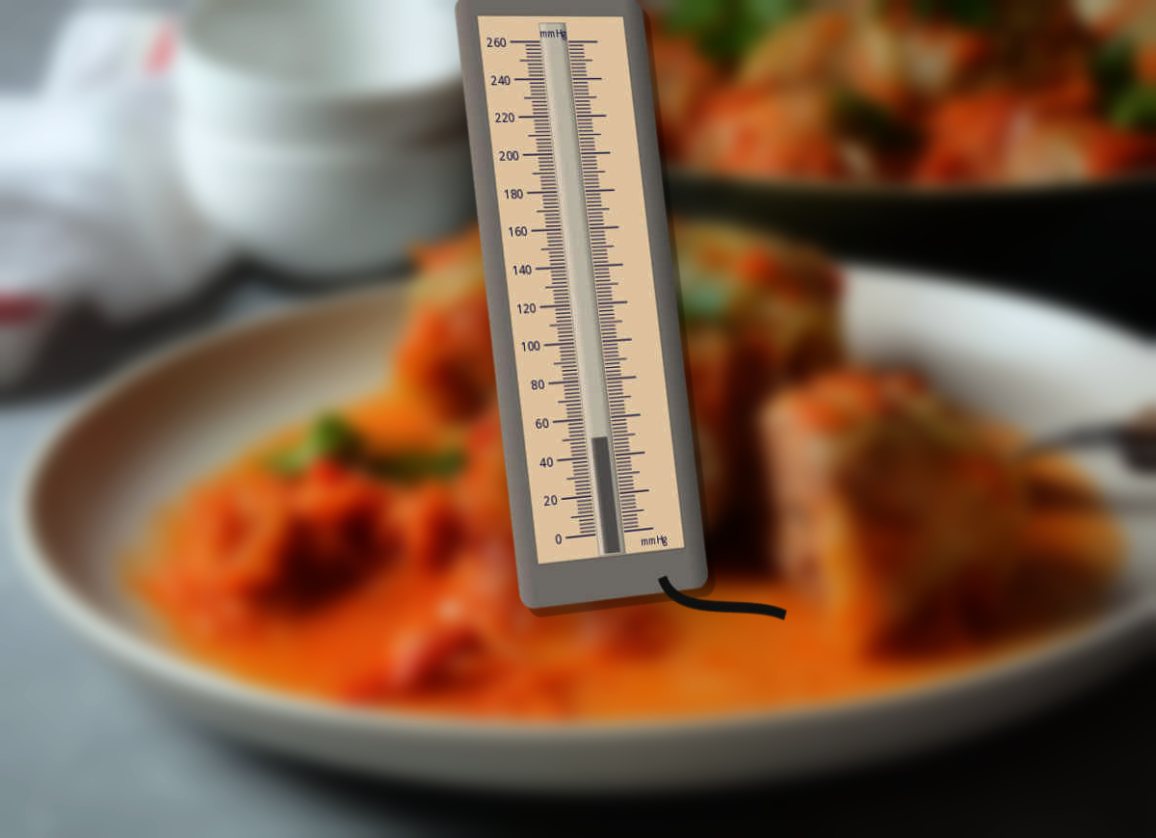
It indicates {"value": 50, "unit": "mmHg"}
